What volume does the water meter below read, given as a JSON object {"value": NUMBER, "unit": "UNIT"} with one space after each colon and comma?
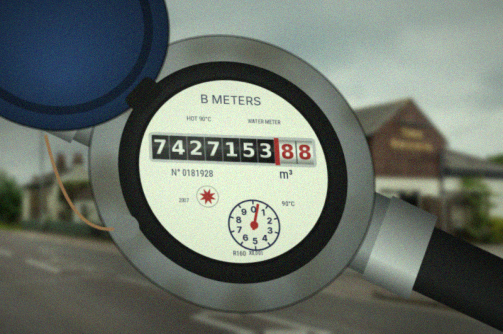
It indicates {"value": 7427153.880, "unit": "m³"}
